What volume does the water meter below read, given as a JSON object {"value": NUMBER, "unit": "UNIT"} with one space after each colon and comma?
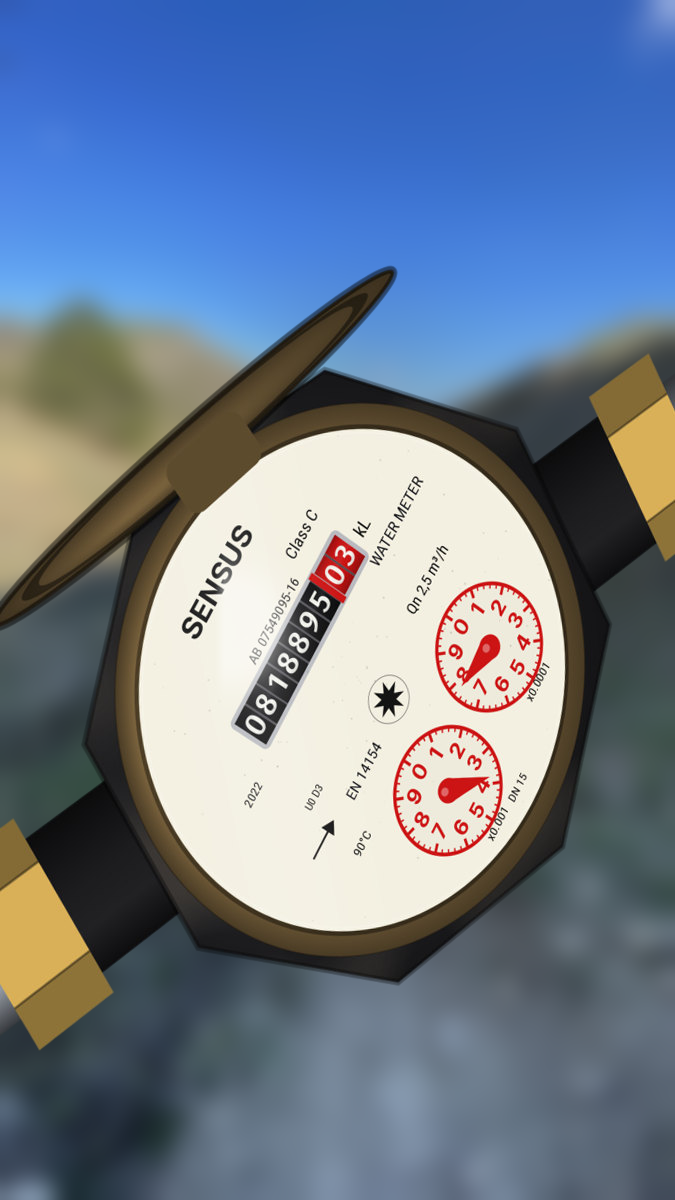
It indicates {"value": 818895.0337, "unit": "kL"}
